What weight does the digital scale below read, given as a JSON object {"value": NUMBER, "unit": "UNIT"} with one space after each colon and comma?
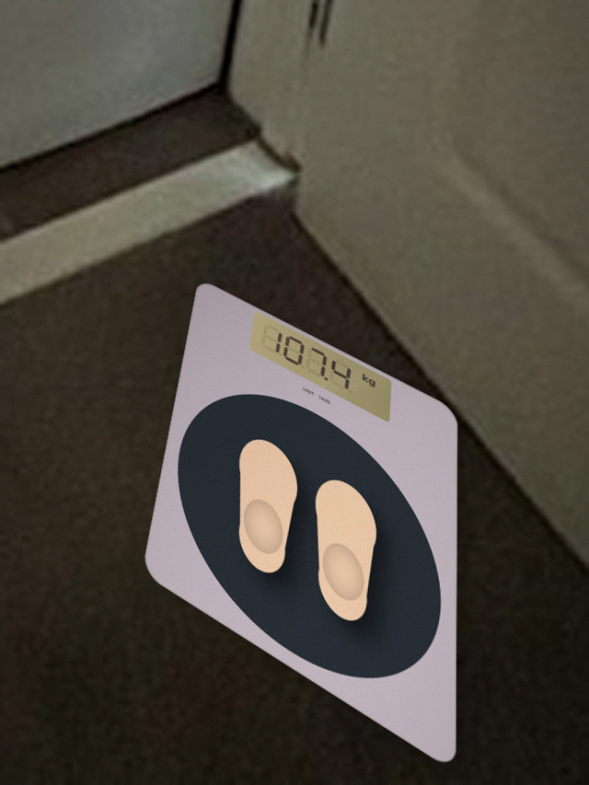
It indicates {"value": 107.4, "unit": "kg"}
